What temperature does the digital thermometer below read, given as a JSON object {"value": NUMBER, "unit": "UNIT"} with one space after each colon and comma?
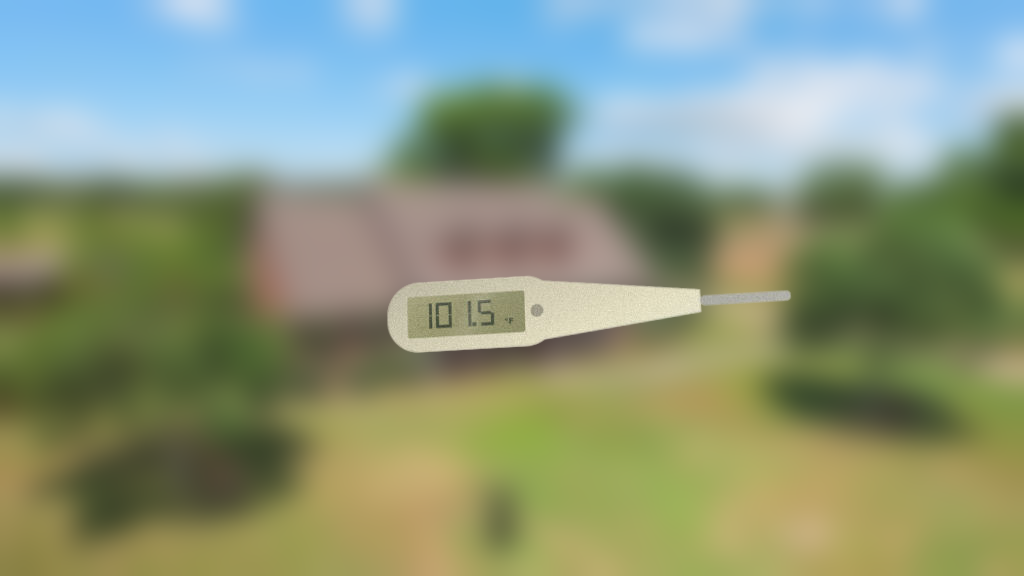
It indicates {"value": 101.5, "unit": "°F"}
